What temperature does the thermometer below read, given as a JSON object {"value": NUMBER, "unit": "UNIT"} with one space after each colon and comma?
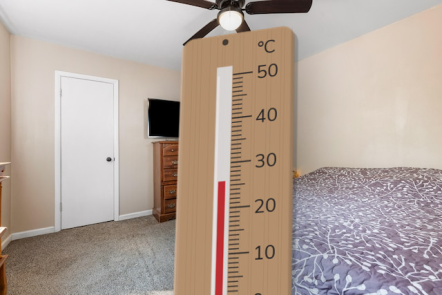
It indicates {"value": 26, "unit": "°C"}
